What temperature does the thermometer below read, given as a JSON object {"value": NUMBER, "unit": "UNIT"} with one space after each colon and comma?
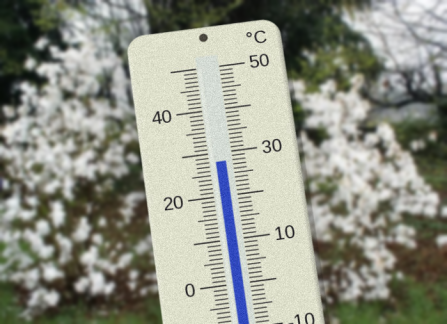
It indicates {"value": 28, "unit": "°C"}
